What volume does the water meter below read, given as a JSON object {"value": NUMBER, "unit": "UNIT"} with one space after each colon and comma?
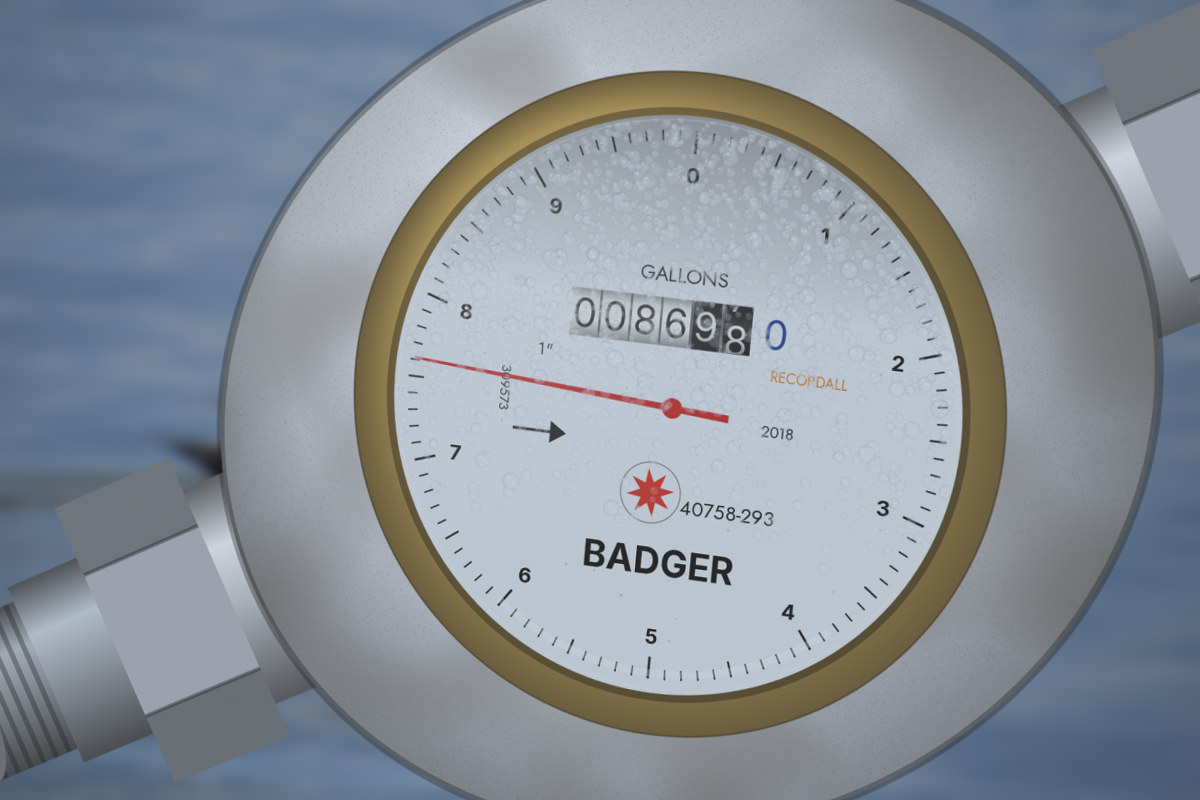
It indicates {"value": 86977.6, "unit": "gal"}
